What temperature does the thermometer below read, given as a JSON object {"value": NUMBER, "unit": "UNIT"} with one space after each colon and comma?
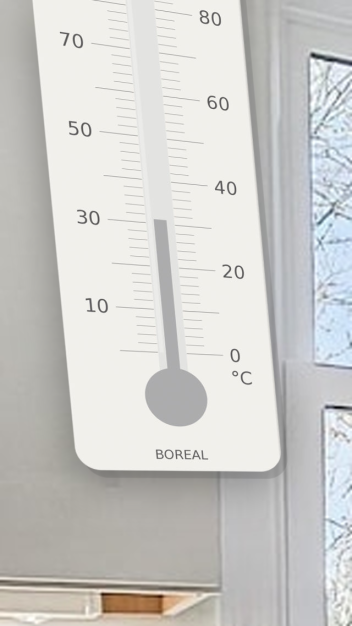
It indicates {"value": 31, "unit": "°C"}
